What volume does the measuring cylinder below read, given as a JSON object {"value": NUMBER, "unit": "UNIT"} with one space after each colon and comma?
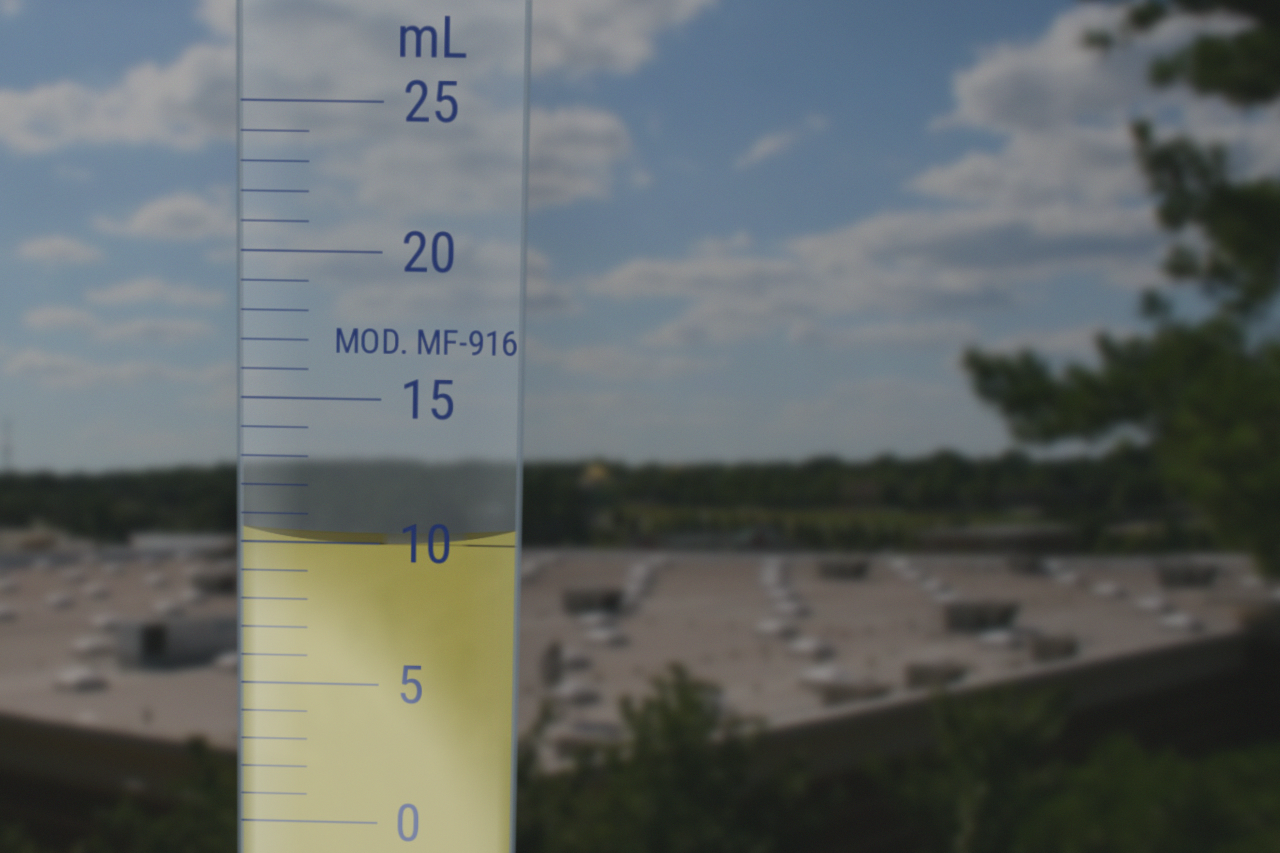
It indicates {"value": 10, "unit": "mL"}
